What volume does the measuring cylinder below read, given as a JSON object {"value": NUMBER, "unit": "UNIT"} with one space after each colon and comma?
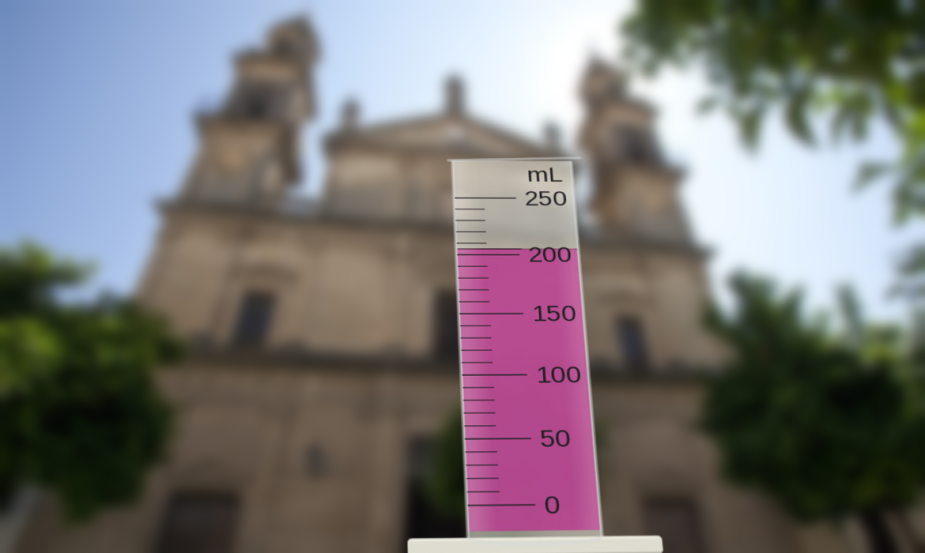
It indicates {"value": 205, "unit": "mL"}
